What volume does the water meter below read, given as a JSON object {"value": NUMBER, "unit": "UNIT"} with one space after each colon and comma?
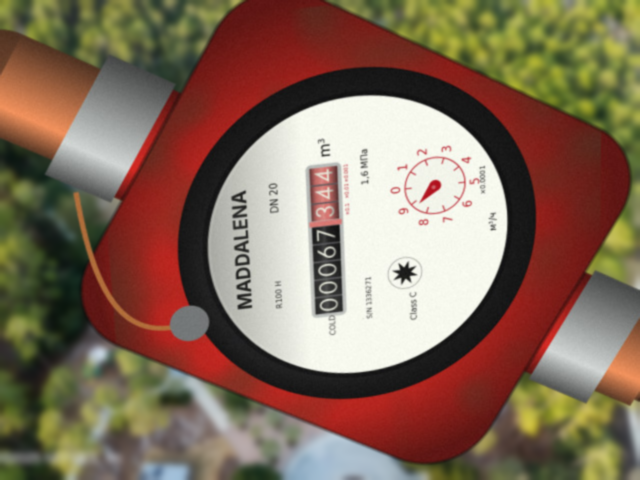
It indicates {"value": 67.3448, "unit": "m³"}
